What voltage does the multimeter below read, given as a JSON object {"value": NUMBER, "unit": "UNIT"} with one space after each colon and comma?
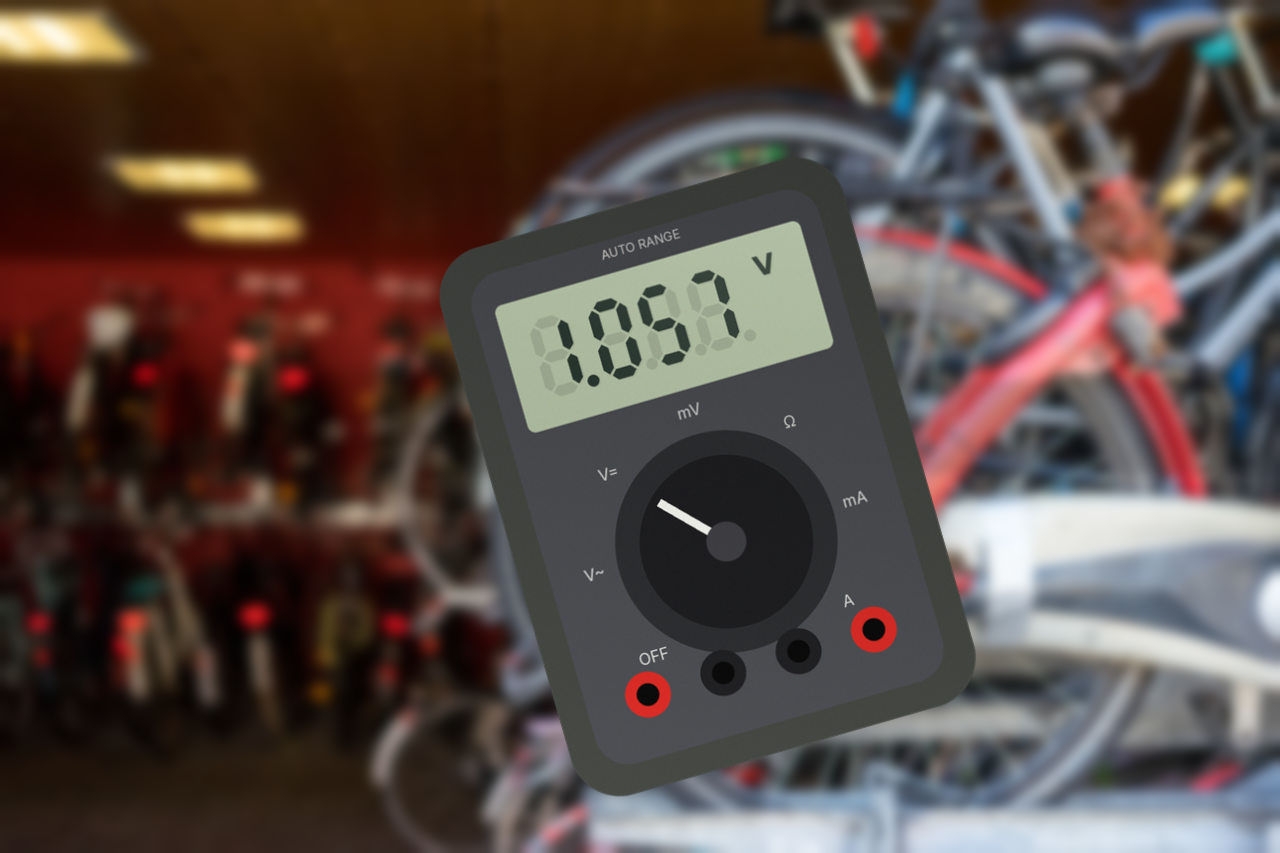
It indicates {"value": 1.057, "unit": "V"}
